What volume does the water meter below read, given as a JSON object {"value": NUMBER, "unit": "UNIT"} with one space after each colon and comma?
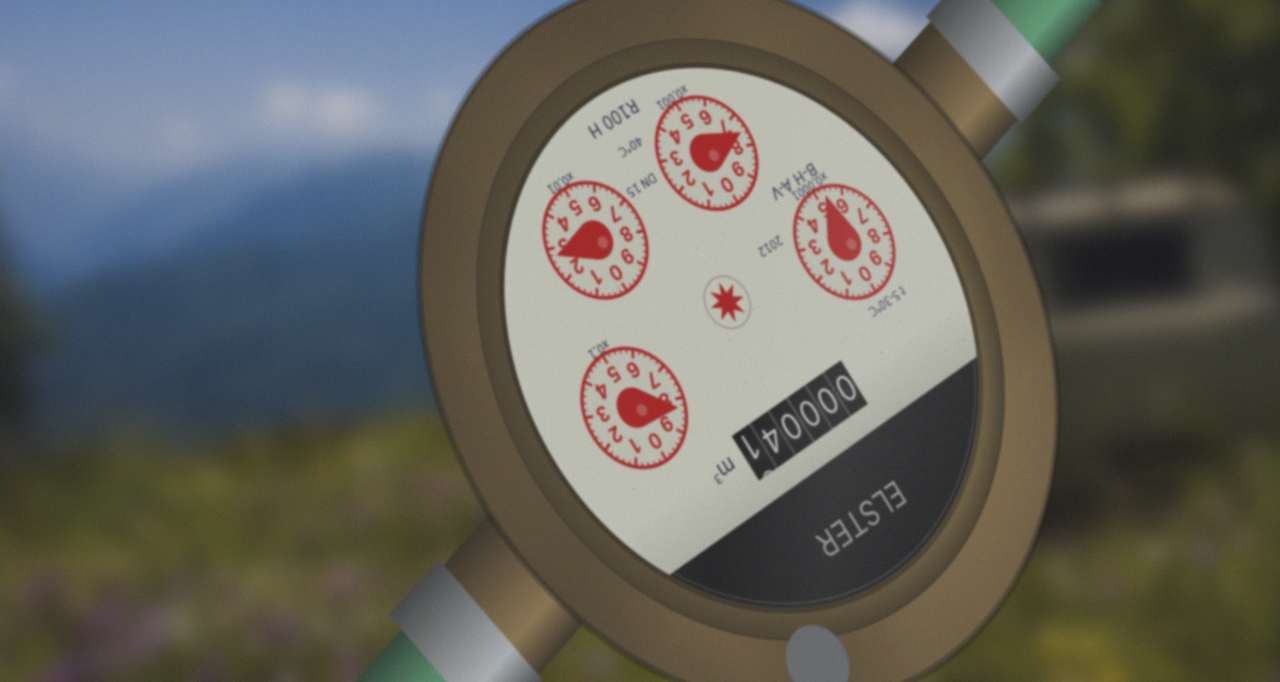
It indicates {"value": 40.8275, "unit": "m³"}
